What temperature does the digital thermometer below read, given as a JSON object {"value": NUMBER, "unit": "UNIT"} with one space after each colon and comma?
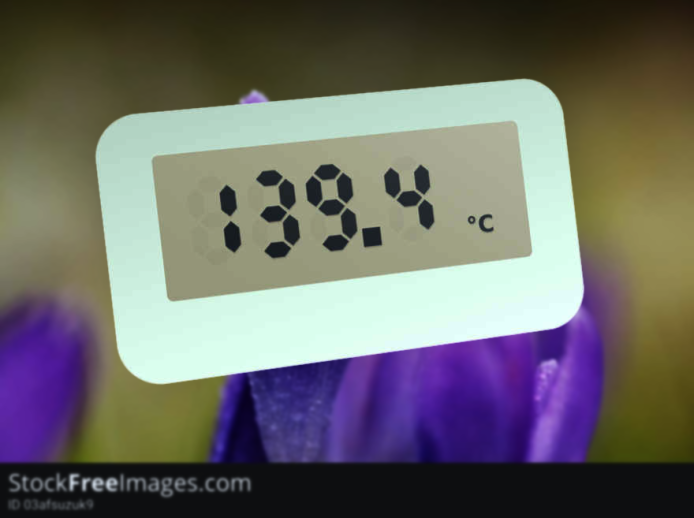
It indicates {"value": 139.4, "unit": "°C"}
